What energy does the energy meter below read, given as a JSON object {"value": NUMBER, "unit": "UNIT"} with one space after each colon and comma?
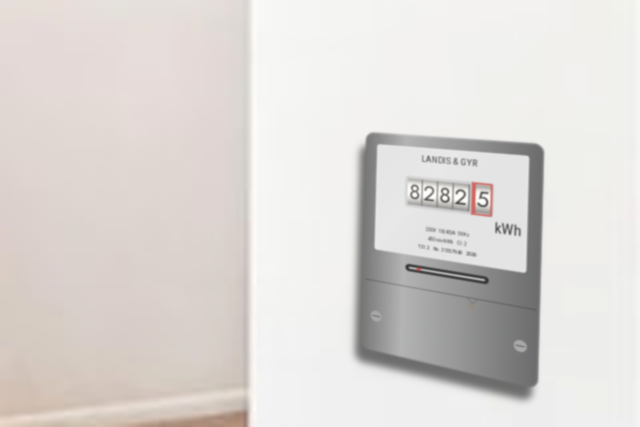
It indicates {"value": 8282.5, "unit": "kWh"}
